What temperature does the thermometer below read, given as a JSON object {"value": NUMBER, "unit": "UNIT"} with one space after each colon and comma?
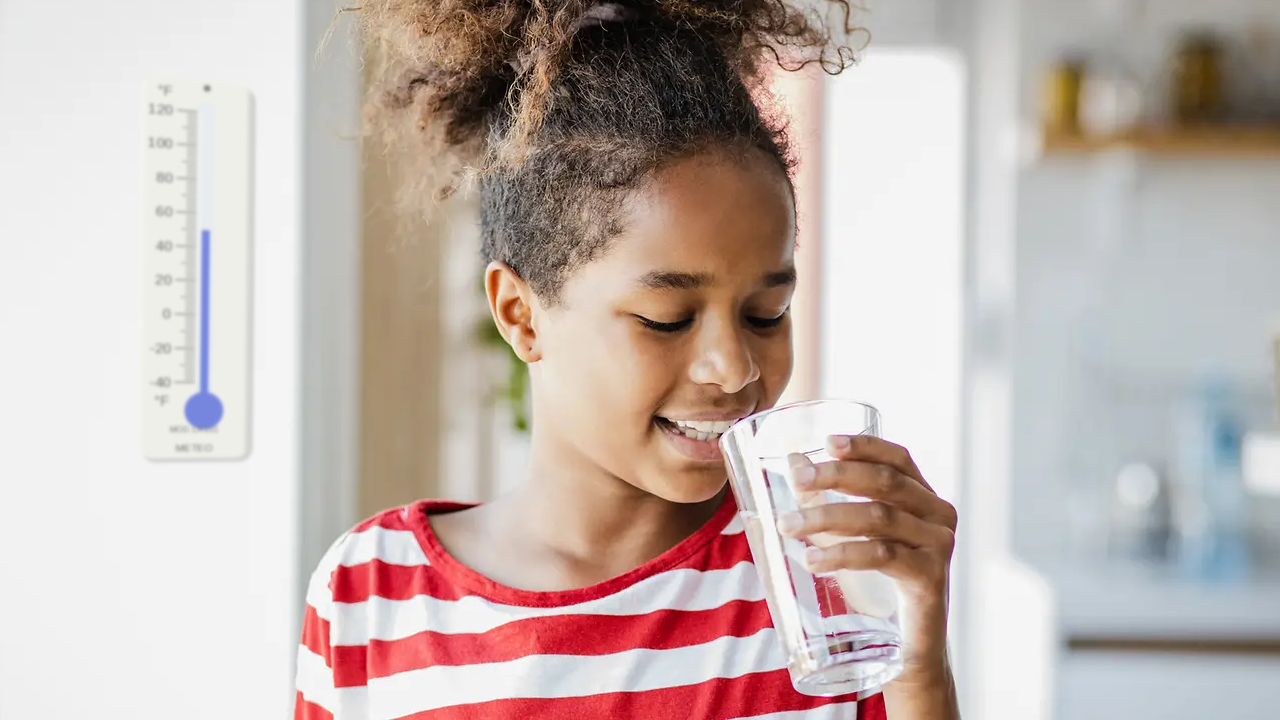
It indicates {"value": 50, "unit": "°F"}
